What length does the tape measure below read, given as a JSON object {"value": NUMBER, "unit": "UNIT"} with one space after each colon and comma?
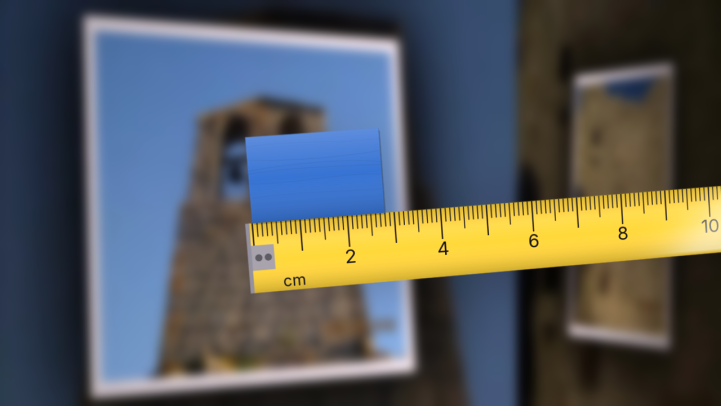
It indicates {"value": 2.8, "unit": "cm"}
